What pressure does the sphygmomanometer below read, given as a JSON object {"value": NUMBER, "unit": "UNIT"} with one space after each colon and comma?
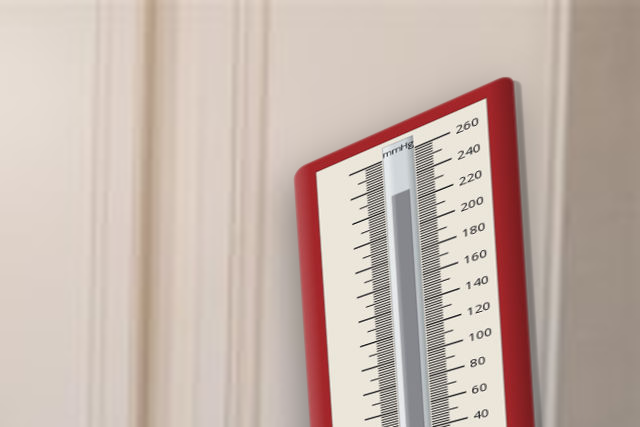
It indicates {"value": 230, "unit": "mmHg"}
